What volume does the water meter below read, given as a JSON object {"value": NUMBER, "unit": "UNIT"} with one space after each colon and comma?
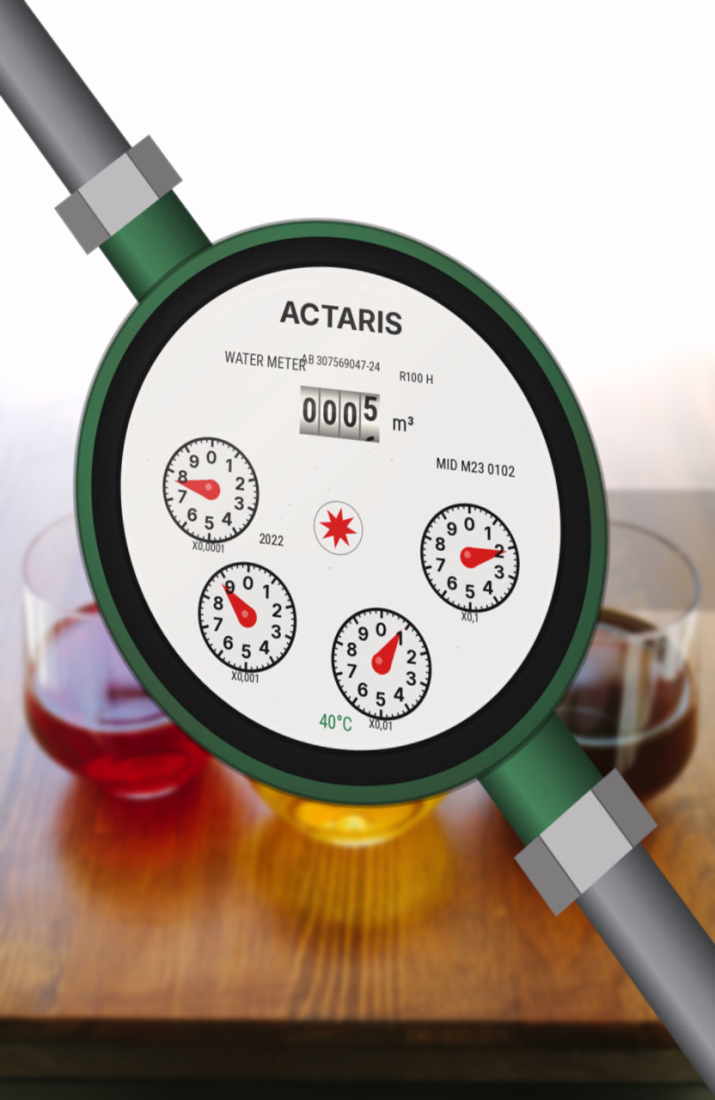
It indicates {"value": 5.2087, "unit": "m³"}
